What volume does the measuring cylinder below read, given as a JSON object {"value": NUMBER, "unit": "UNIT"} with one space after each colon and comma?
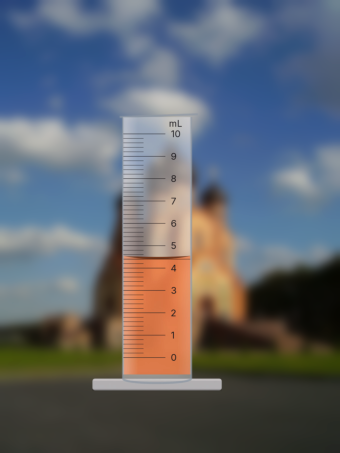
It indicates {"value": 4.4, "unit": "mL"}
